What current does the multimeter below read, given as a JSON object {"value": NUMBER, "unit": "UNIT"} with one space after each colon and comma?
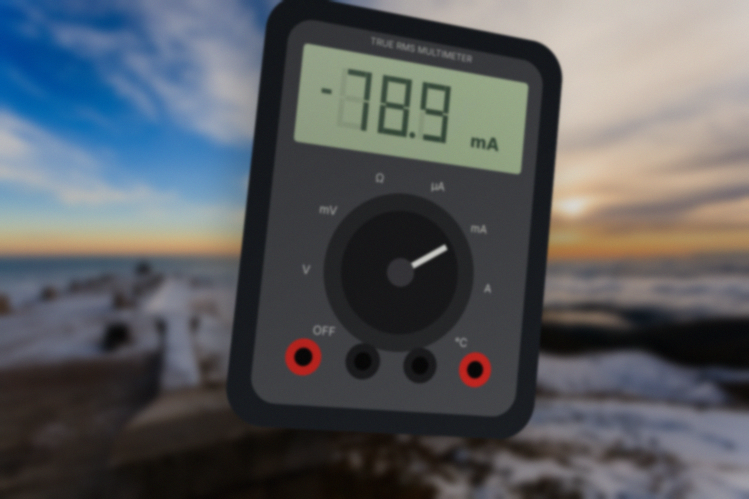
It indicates {"value": -78.9, "unit": "mA"}
